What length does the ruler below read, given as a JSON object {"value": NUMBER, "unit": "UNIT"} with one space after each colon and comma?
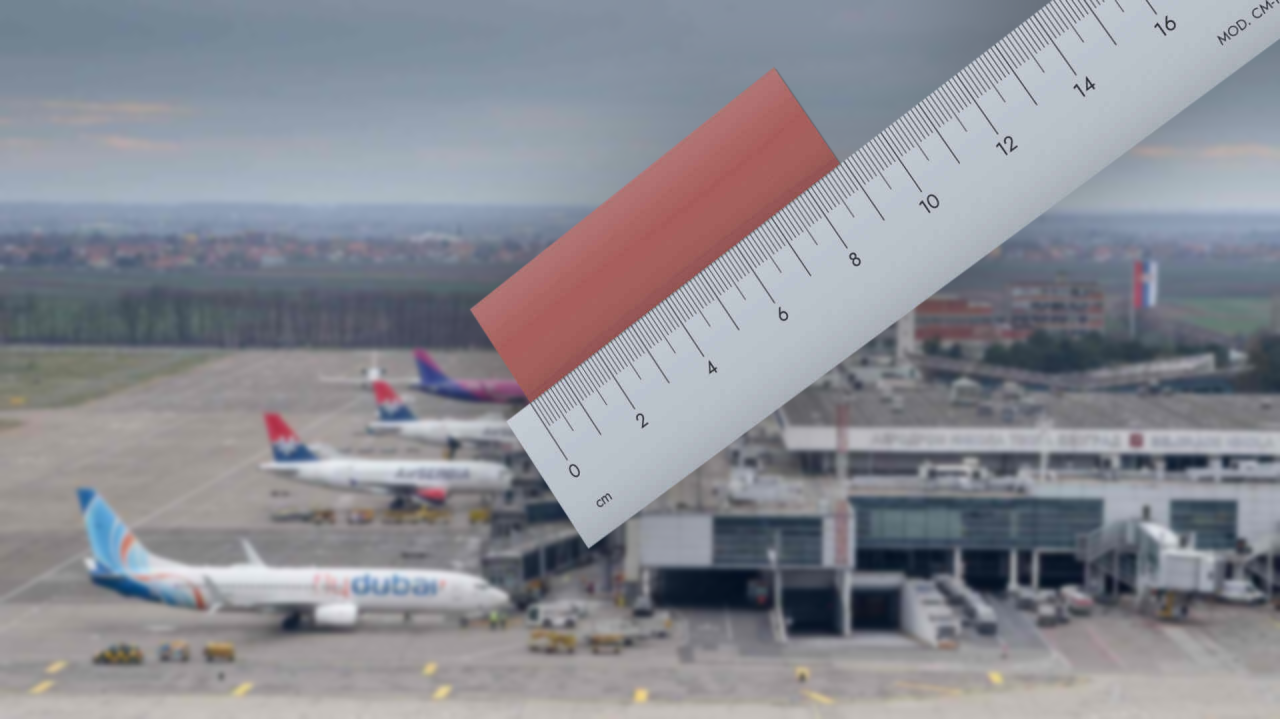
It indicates {"value": 8.9, "unit": "cm"}
